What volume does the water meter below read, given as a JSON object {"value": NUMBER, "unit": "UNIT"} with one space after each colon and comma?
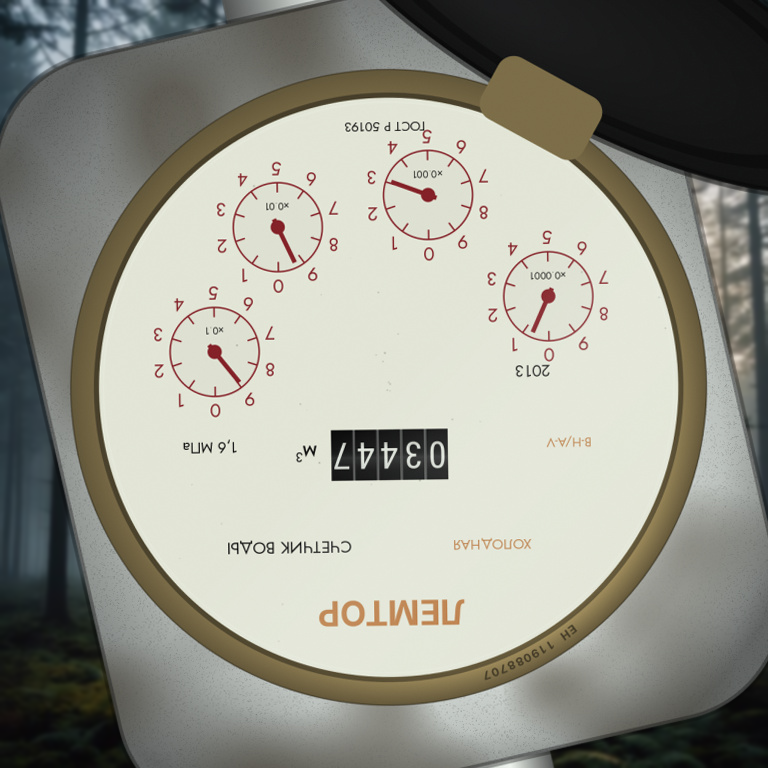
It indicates {"value": 3447.8930, "unit": "m³"}
